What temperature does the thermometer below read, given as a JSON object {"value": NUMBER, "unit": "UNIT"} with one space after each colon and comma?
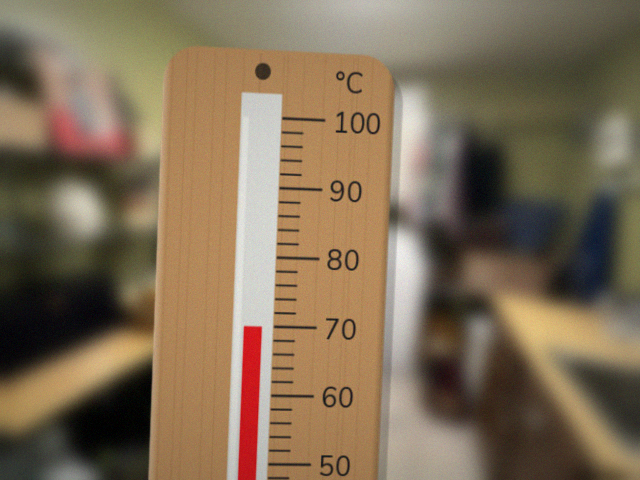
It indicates {"value": 70, "unit": "°C"}
